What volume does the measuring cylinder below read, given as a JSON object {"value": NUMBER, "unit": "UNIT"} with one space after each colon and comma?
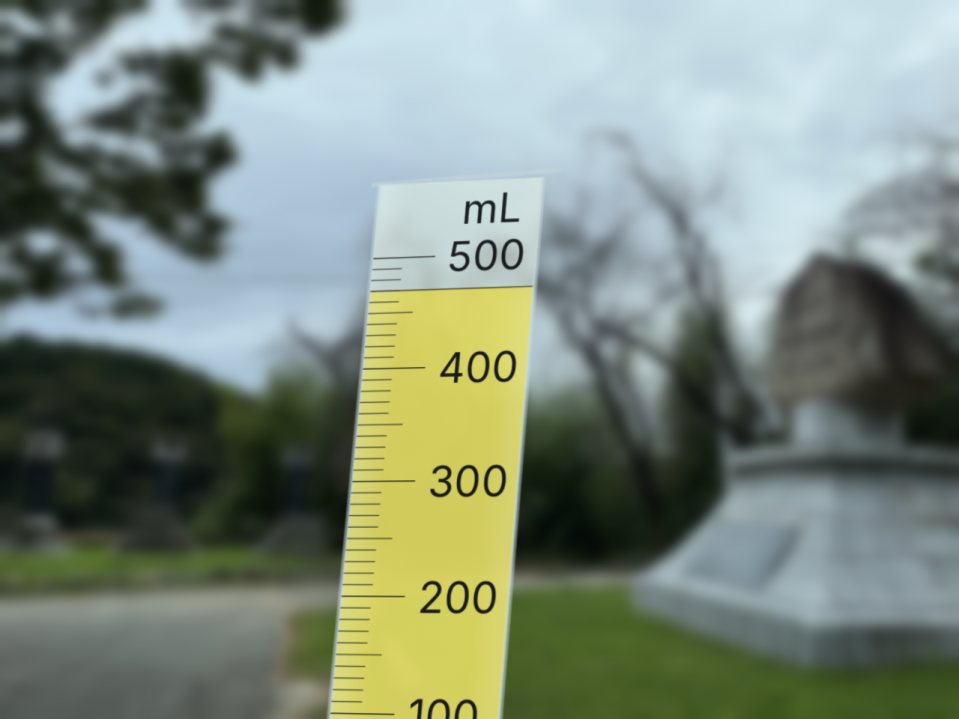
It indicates {"value": 470, "unit": "mL"}
